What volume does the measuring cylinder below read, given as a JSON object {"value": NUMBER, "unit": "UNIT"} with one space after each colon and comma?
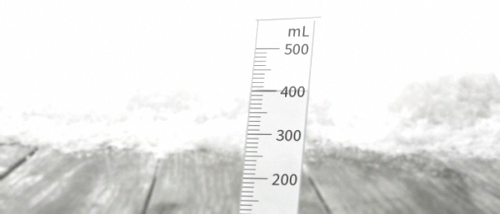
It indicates {"value": 400, "unit": "mL"}
